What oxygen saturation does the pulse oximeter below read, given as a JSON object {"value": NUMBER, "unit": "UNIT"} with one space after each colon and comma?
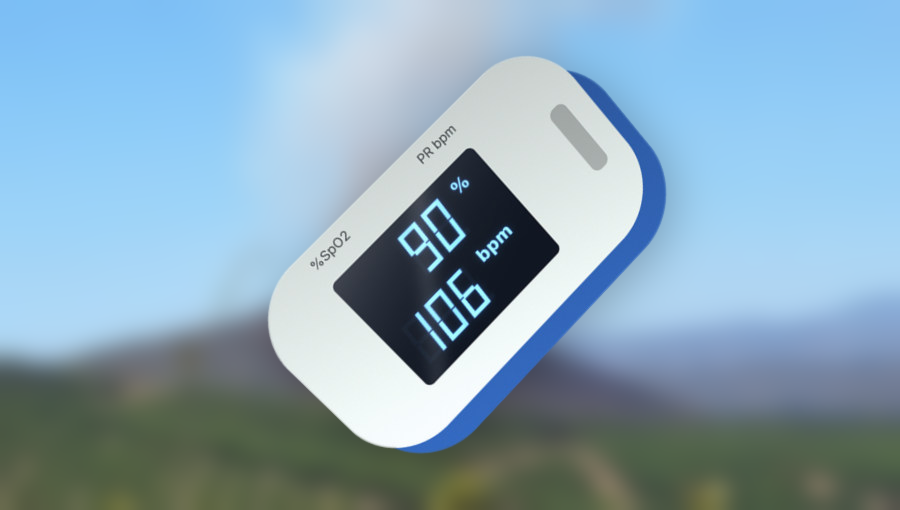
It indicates {"value": 90, "unit": "%"}
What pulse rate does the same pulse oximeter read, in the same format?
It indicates {"value": 106, "unit": "bpm"}
